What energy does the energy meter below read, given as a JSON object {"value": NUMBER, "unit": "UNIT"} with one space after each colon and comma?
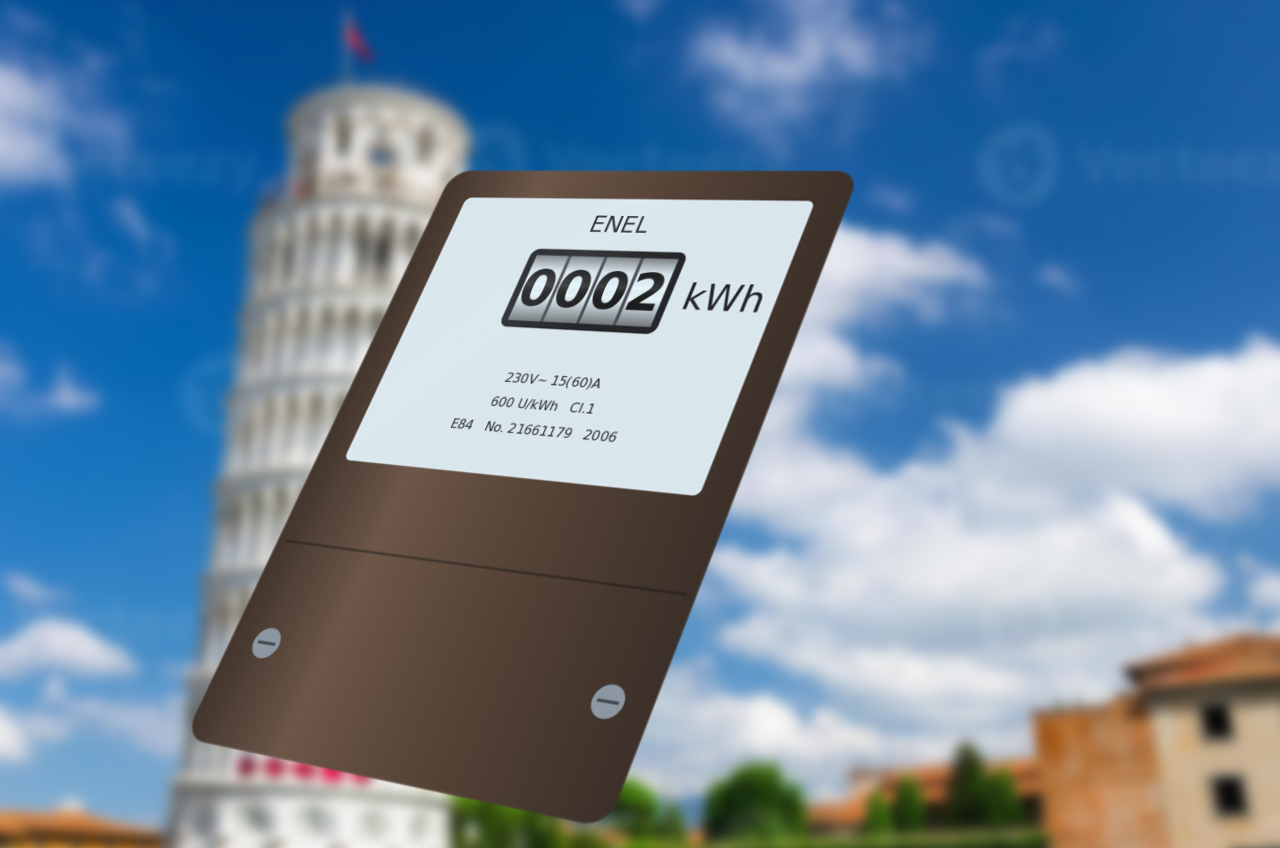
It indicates {"value": 2, "unit": "kWh"}
